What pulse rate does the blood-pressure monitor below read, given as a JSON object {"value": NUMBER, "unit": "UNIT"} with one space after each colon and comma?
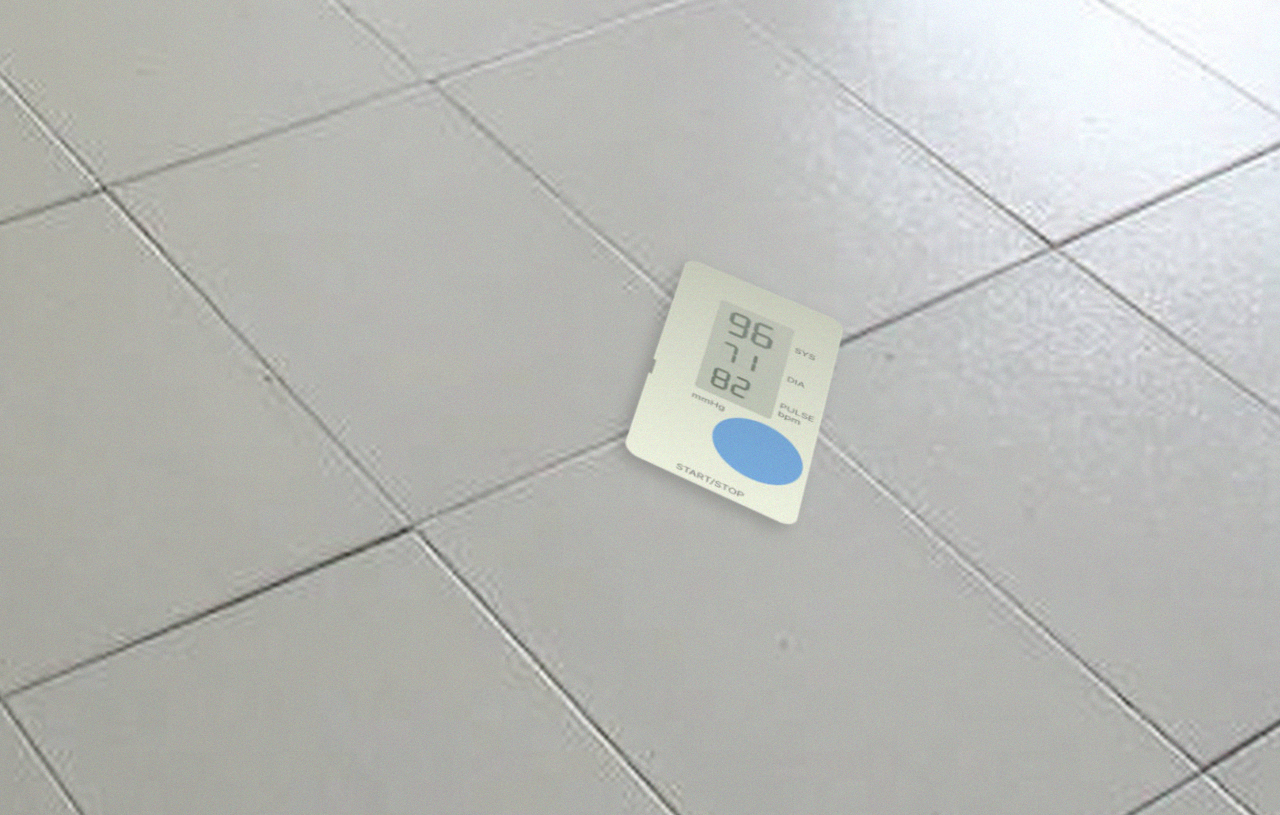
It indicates {"value": 82, "unit": "bpm"}
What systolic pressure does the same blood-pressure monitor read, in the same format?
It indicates {"value": 96, "unit": "mmHg"}
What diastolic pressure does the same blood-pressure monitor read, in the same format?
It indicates {"value": 71, "unit": "mmHg"}
